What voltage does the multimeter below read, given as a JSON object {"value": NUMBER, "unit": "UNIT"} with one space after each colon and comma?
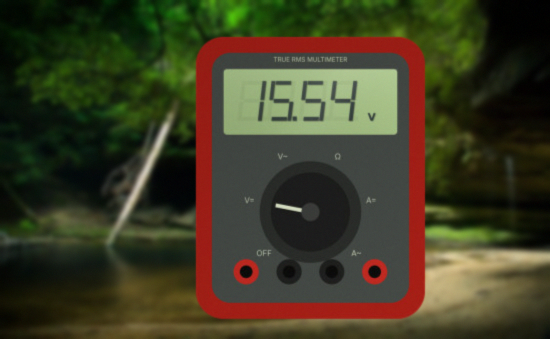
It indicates {"value": 15.54, "unit": "V"}
